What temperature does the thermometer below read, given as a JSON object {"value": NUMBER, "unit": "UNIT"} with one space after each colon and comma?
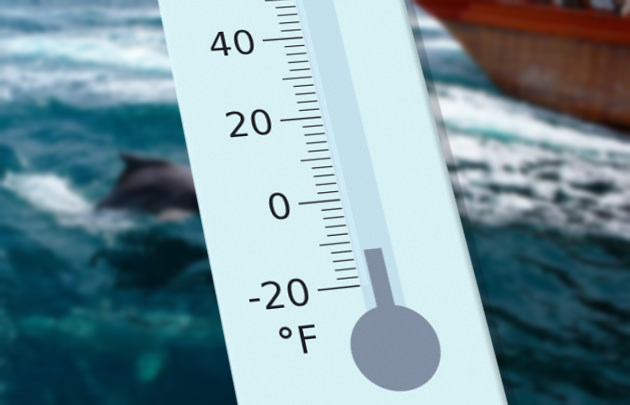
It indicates {"value": -12, "unit": "°F"}
